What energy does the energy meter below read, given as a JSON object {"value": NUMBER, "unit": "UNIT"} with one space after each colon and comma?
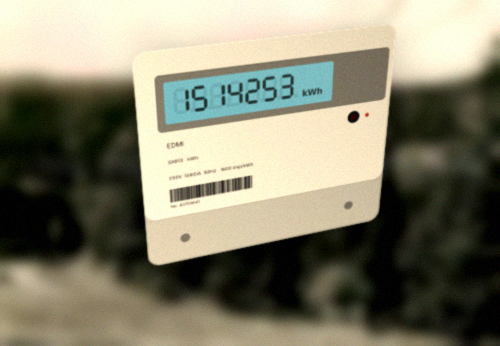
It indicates {"value": 1514253, "unit": "kWh"}
